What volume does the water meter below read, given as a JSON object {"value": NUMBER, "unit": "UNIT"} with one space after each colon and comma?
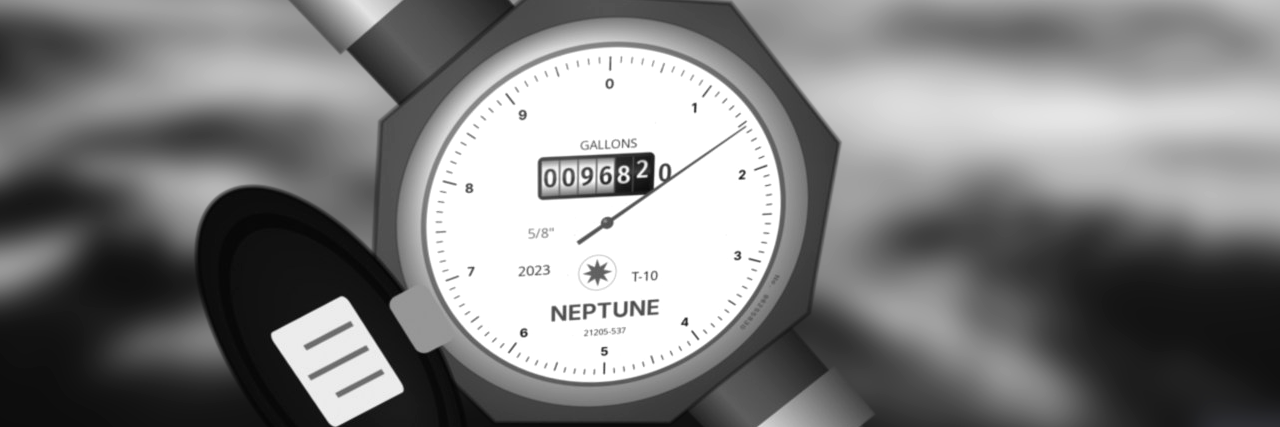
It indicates {"value": 96821.5, "unit": "gal"}
